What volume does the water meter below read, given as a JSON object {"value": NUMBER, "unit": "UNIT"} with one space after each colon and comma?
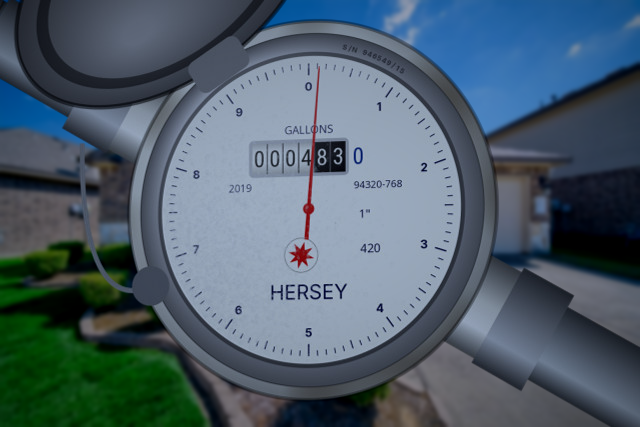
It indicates {"value": 4830.1, "unit": "gal"}
